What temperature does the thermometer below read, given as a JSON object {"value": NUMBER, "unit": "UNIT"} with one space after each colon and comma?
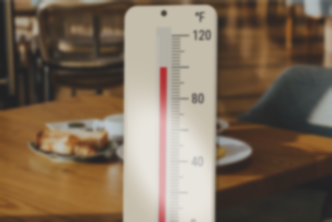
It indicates {"value": 100, "unit": "°F"}
